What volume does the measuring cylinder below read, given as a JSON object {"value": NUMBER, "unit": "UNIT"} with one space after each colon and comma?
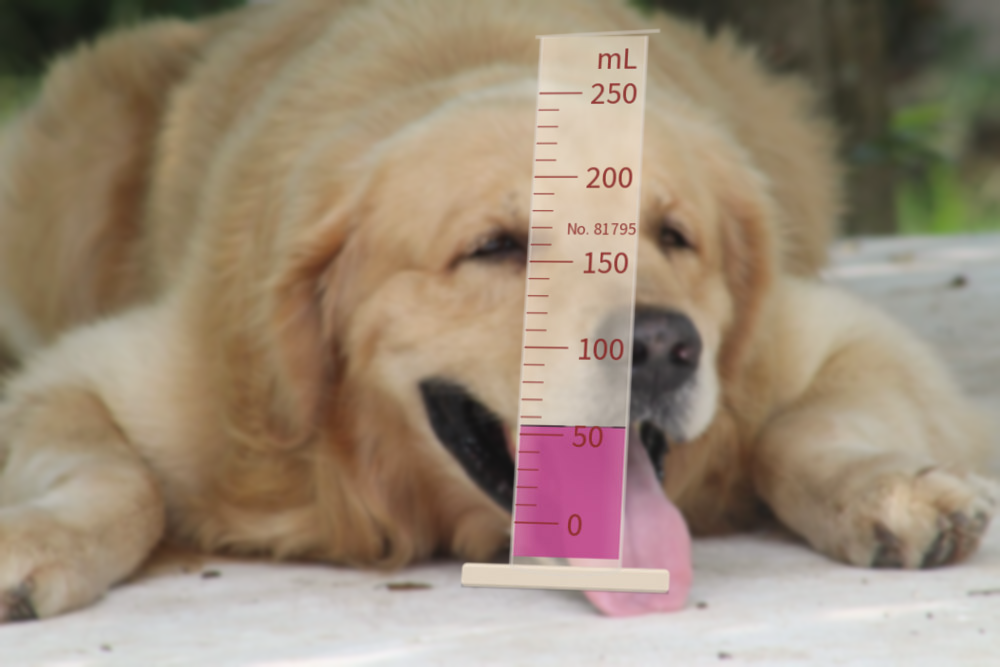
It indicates {"value": 55, "unit": "mL"}
